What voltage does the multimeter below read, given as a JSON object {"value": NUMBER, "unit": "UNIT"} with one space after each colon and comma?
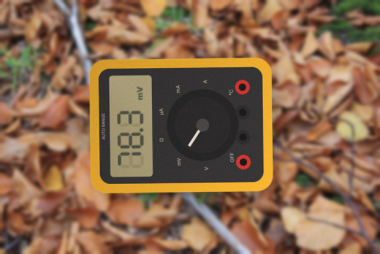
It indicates {"value": 78.3, "unit": "mV"}
